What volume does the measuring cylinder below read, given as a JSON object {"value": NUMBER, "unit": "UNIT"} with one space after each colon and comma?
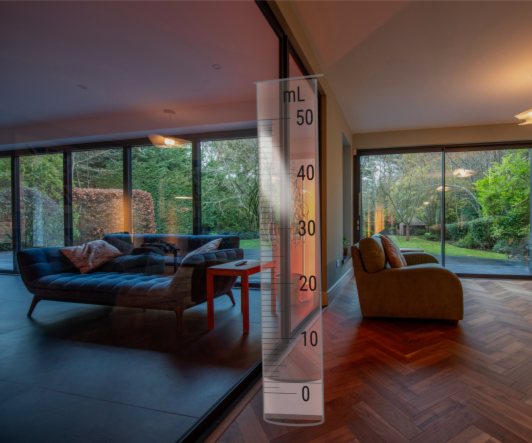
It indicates {"value": 2, "unit": "mL"}
